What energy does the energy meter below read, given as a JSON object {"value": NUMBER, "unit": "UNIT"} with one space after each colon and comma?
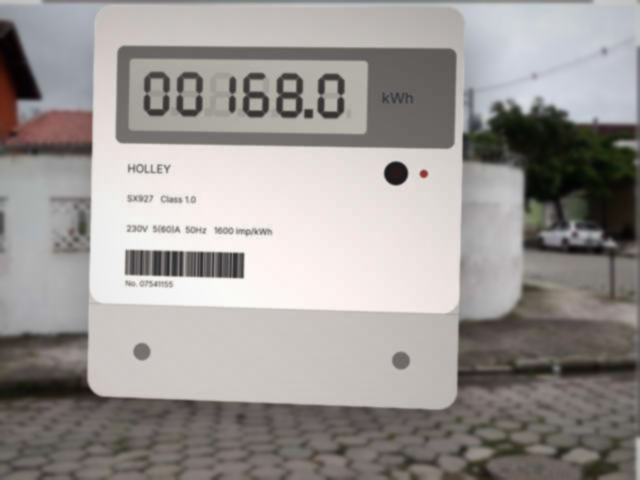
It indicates {"value": 168.0, "unit": "kWh"}
